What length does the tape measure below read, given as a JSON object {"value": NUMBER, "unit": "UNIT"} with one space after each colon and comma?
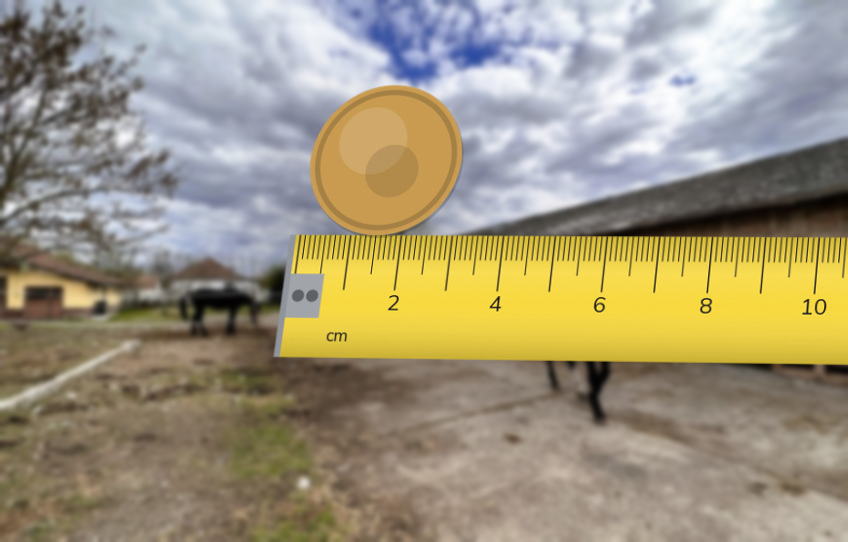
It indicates {"value": 3, "unit": "cm"}
